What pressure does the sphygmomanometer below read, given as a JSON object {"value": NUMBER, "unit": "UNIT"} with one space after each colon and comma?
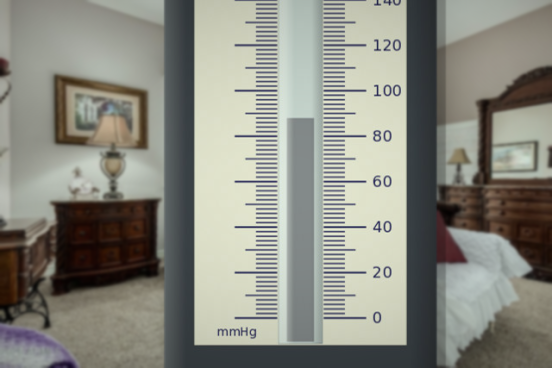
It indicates {"value": 88, "unit": "mmHg"}
